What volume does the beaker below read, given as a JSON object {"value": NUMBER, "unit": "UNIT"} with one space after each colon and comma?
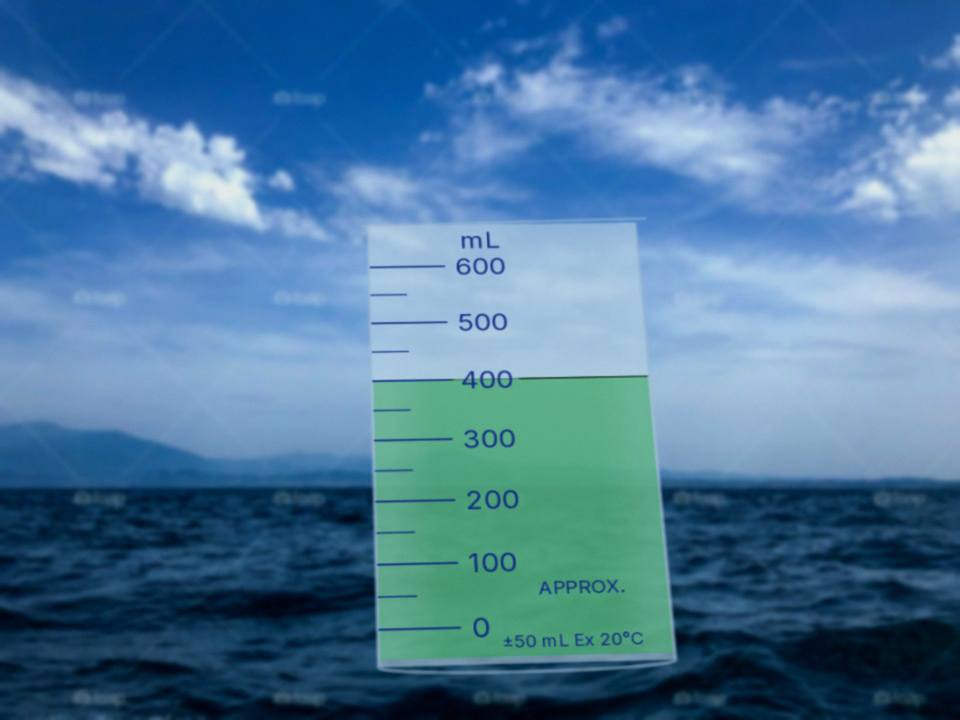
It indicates {"value": 400, "unit": "mL"}
